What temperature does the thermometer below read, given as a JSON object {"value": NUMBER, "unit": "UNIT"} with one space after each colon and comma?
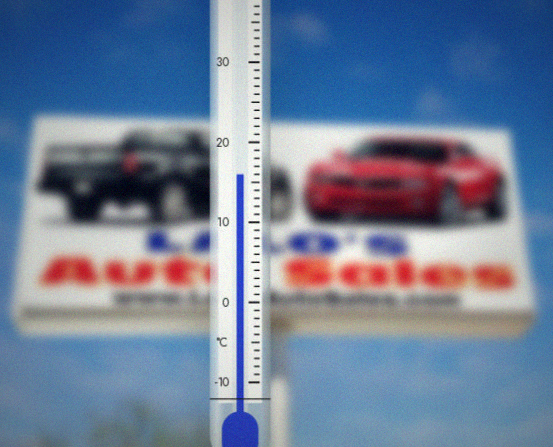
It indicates {"value": 16, "unit": "°C"}
